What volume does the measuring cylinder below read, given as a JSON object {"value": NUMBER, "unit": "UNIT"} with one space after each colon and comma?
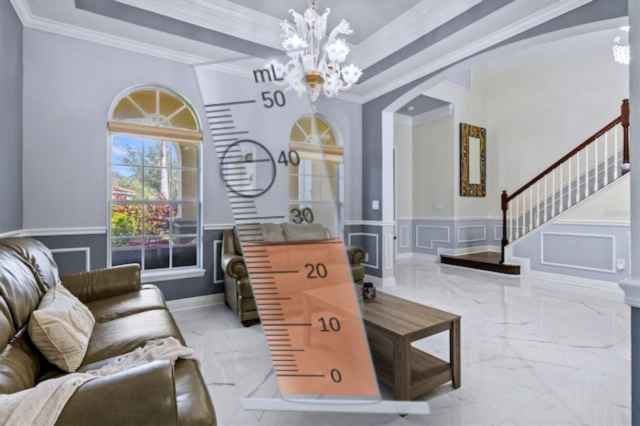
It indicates {"value": 25, "unit": "mL"}
